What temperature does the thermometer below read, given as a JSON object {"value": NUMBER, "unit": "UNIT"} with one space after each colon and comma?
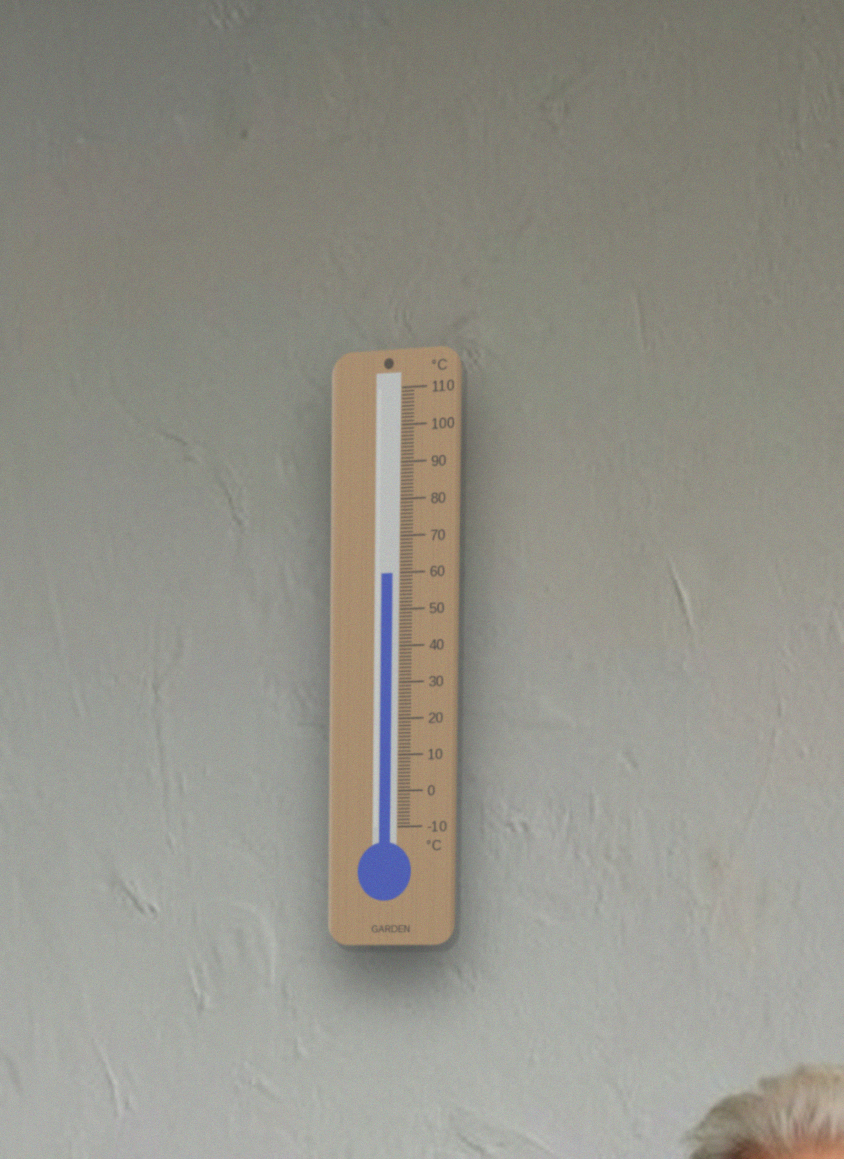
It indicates {"value": 60, "unit": "°C"}
